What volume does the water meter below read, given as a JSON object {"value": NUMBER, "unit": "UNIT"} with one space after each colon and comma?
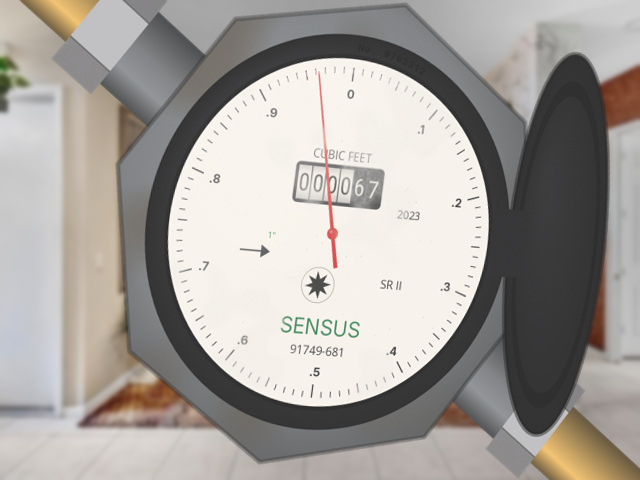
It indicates {"value": 66.96, "unit": "ft³"}
